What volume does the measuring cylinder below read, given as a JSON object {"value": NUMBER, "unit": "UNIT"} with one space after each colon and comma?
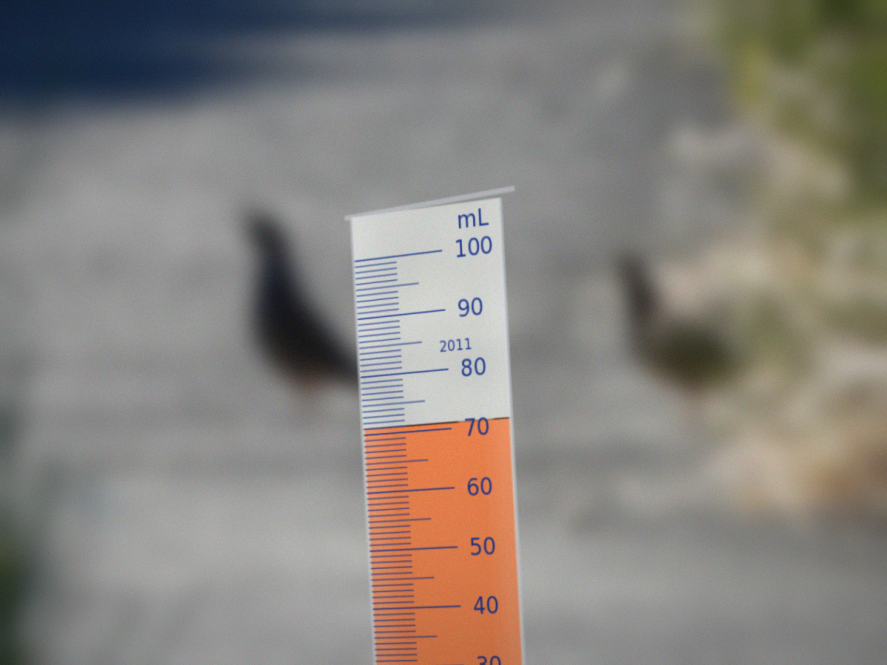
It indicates {"value": 71, "unit": "mL"}
